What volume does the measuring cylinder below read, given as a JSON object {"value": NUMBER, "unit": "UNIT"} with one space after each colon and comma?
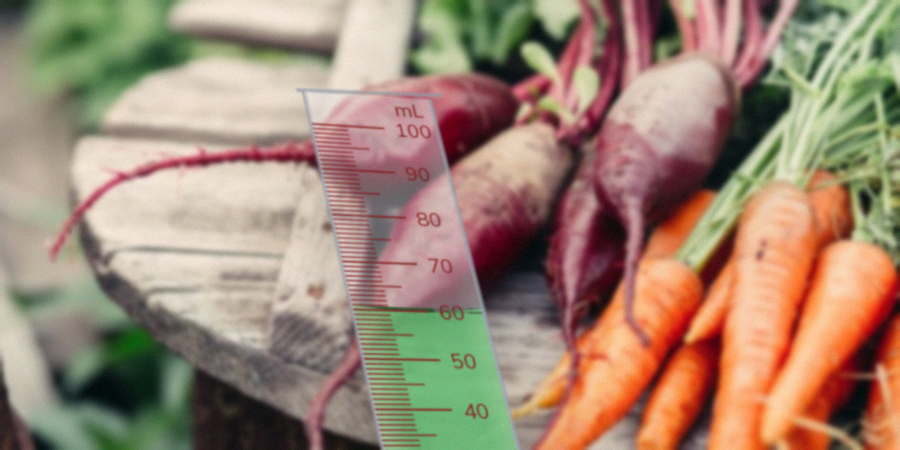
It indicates {"value": 60, "unit": "mL"}
